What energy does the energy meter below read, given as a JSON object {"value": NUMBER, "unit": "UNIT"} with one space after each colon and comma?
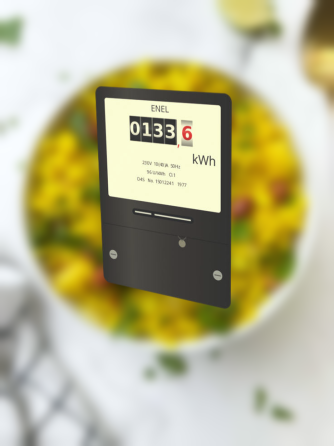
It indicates {"value": 133.6, "unit": "kWh"}
